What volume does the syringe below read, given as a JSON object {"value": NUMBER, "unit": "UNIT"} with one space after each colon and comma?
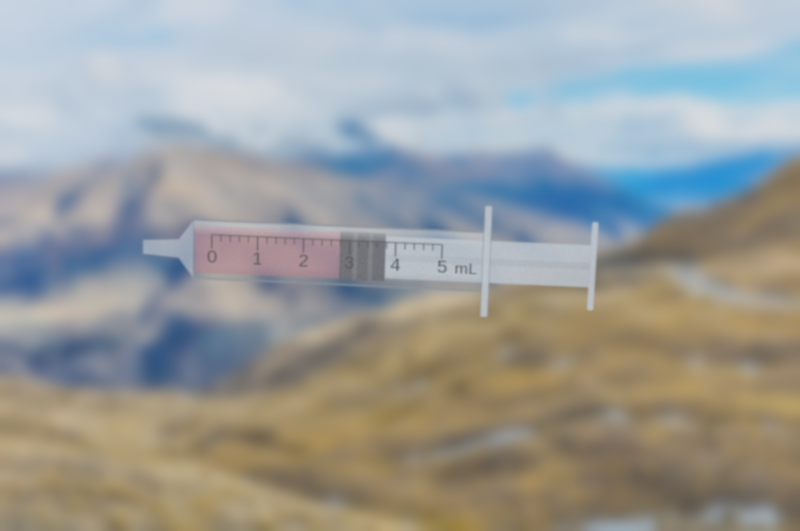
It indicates {"value": 2.8, "unit": "mL"}
